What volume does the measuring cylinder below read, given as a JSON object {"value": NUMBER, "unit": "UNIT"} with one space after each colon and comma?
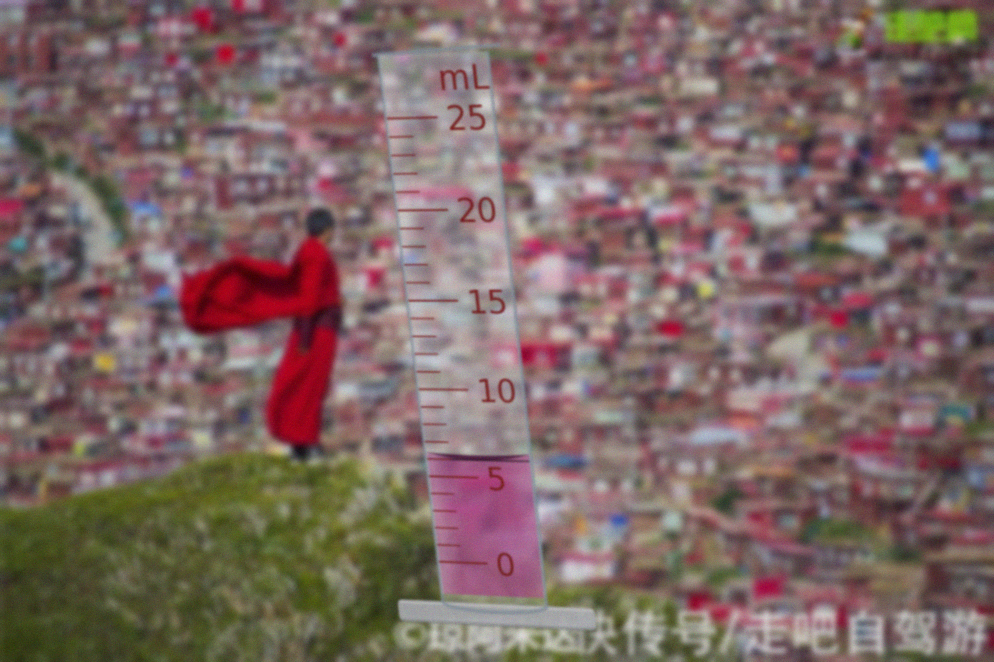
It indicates {"value": 6, "unit": "mL"}
